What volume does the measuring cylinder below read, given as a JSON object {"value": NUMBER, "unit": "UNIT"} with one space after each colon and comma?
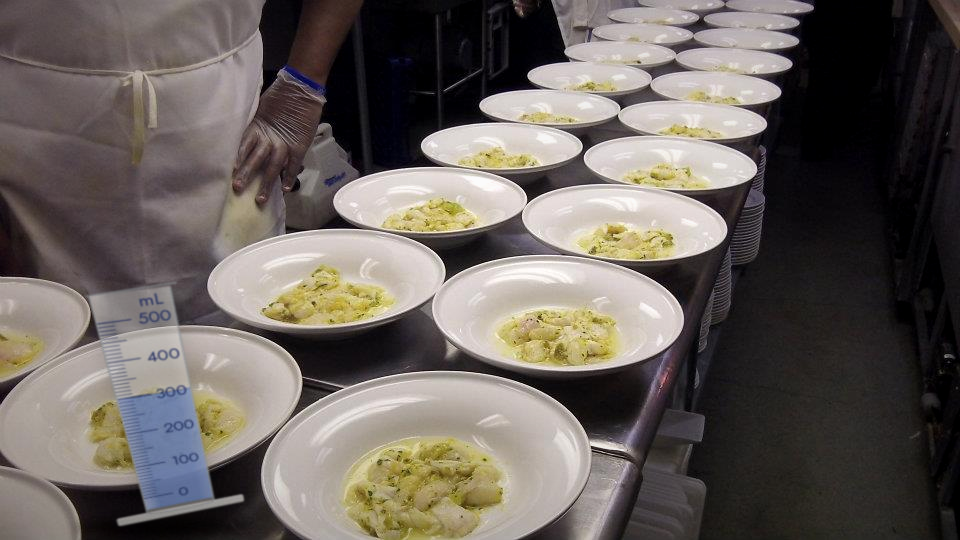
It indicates {"value": 300, "unit": "mL"}
